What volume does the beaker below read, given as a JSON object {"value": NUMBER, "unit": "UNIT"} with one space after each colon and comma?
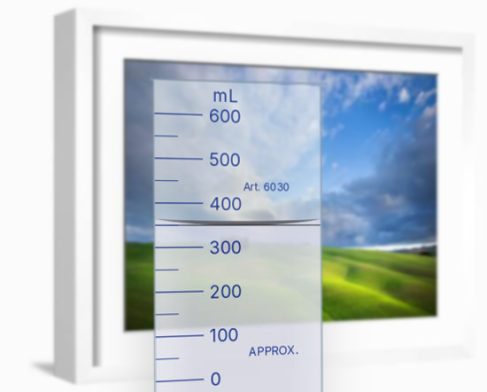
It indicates {"value": 350, "unit": "mL"}
